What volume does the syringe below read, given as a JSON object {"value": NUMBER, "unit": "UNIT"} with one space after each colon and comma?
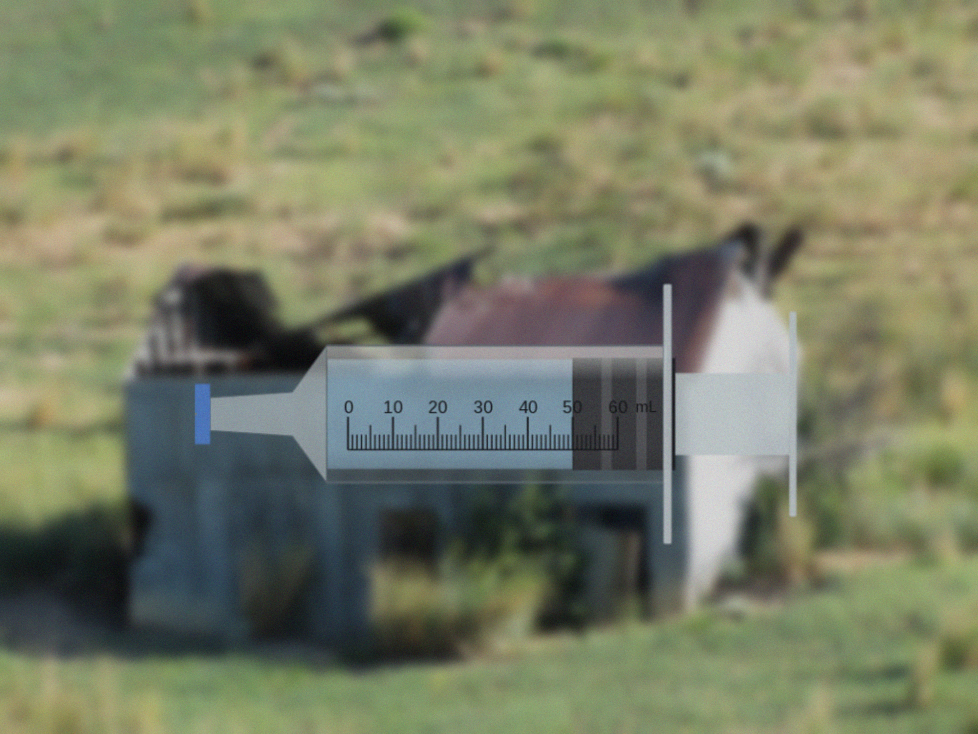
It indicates {"value": 50, "unit": "mL"}
